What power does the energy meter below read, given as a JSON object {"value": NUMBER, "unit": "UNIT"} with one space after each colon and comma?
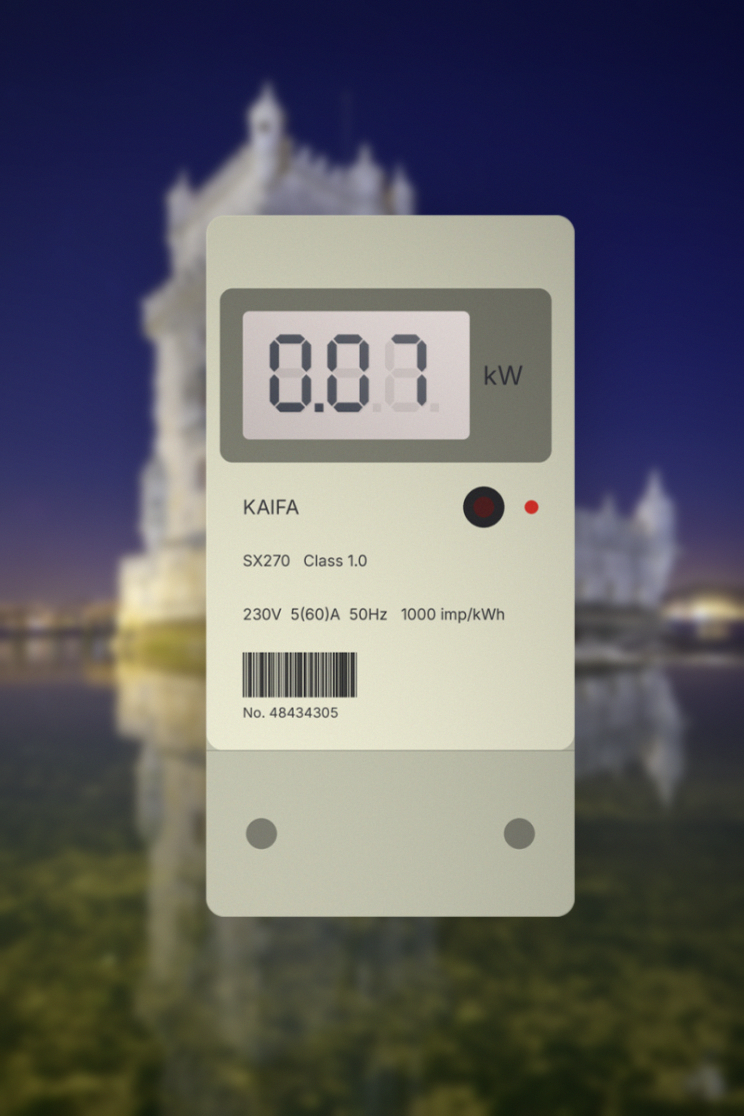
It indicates {"value": 0.07, "unit": "kW"}
